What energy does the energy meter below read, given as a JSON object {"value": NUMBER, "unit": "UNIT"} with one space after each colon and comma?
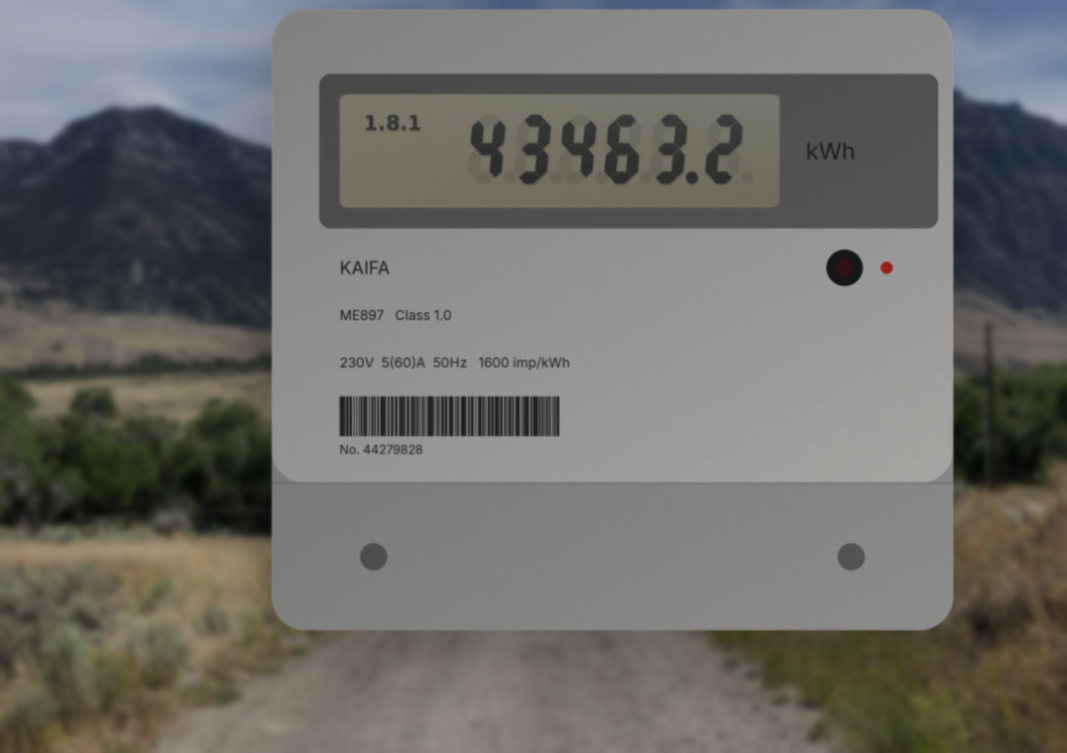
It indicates {"value": 43463.2, "unit": "kWh"}
